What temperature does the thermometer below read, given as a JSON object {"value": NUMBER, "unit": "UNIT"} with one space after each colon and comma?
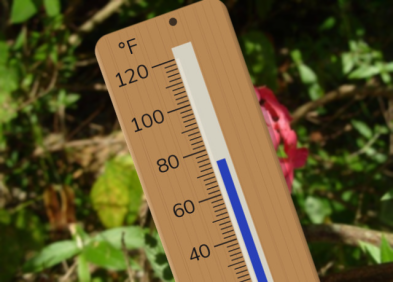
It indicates {"value": 74, "unit": "°F"}
